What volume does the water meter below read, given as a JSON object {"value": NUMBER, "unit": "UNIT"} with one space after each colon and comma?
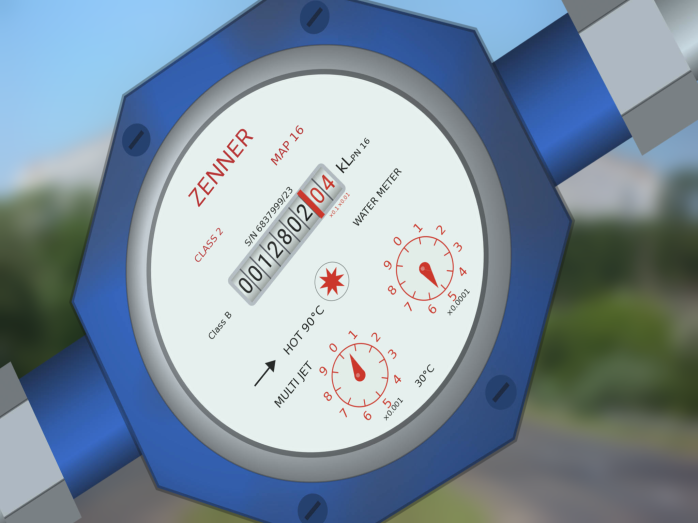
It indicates {"value": 12802.0405, "unit": "kL"}
